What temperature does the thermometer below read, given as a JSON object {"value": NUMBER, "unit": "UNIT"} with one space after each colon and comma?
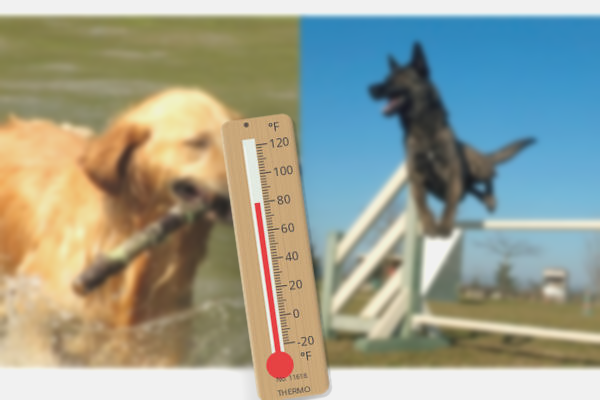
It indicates {"value": 80, "unit": "°F"}
